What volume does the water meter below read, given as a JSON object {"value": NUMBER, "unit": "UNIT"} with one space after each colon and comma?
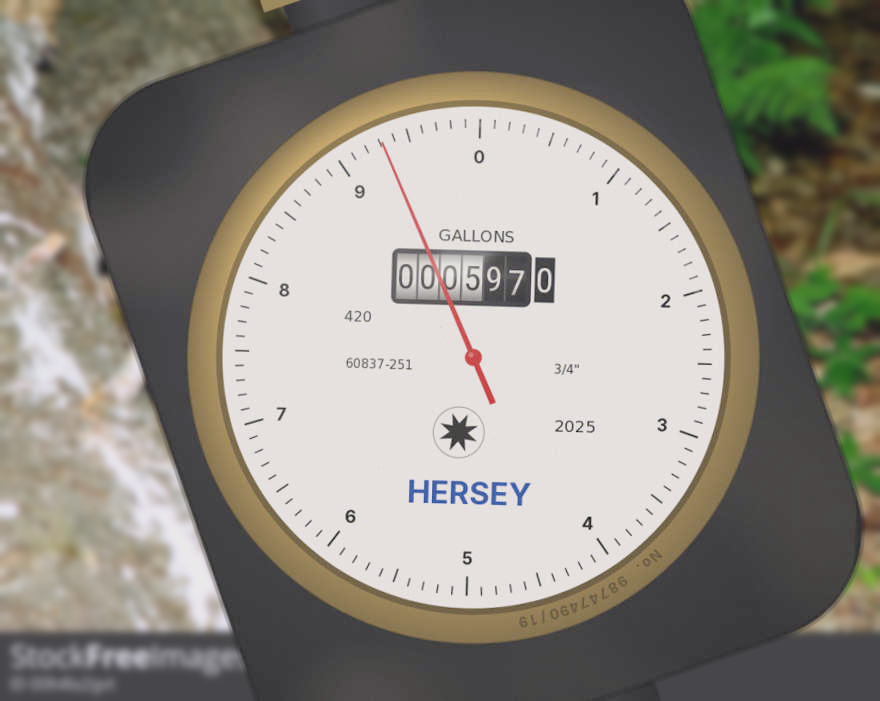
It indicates {"value": 5969.3, "unit": "gal"}
